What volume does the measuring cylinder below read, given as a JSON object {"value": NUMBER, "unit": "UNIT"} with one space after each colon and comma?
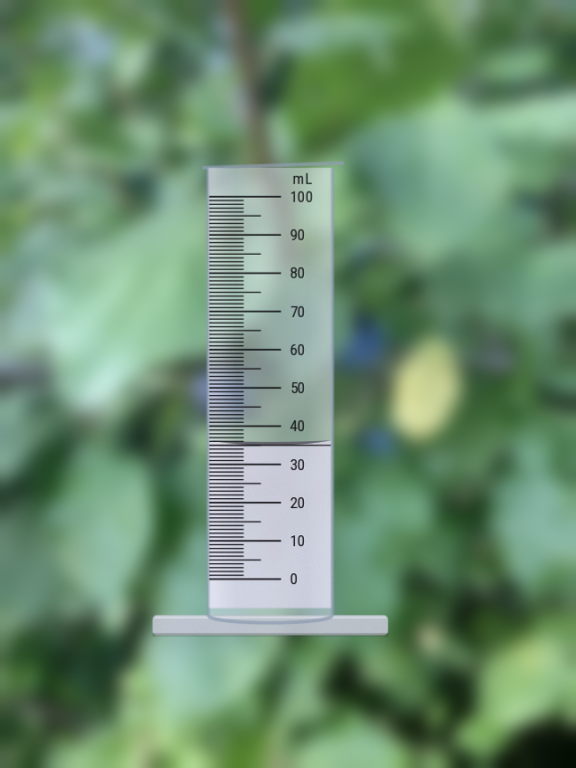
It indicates {"value": 35, "unit": "mL"}
